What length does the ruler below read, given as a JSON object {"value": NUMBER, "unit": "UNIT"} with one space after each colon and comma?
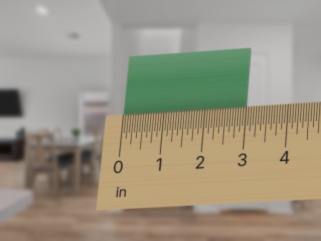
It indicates {"value": 3, "unit": "in"}
